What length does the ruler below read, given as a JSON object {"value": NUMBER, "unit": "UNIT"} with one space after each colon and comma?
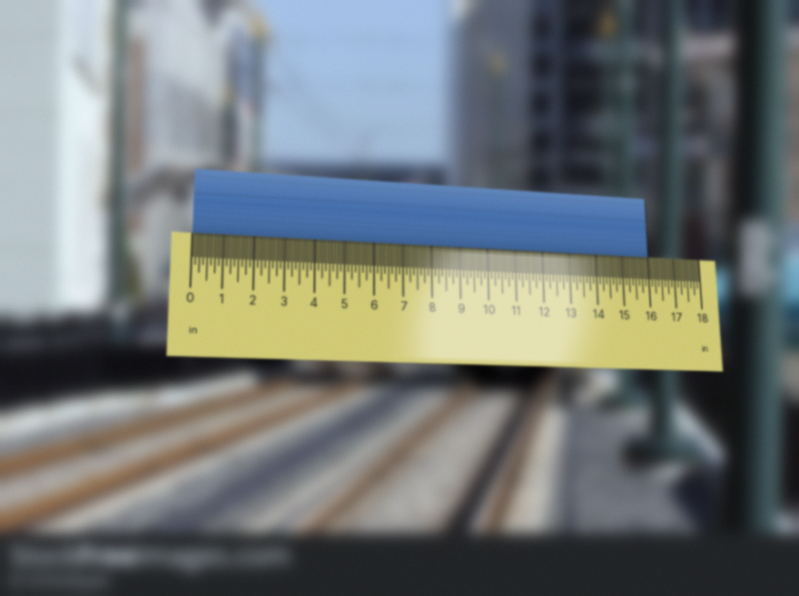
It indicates {"value": 16, "unit": "in"}
